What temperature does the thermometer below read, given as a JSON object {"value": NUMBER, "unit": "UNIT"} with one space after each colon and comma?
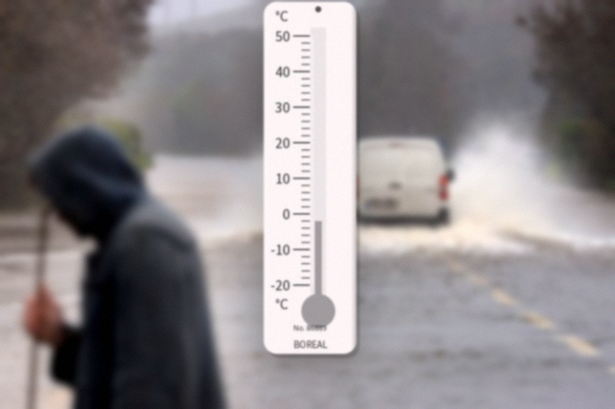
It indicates {"value": -2, "unit": "°C"}
